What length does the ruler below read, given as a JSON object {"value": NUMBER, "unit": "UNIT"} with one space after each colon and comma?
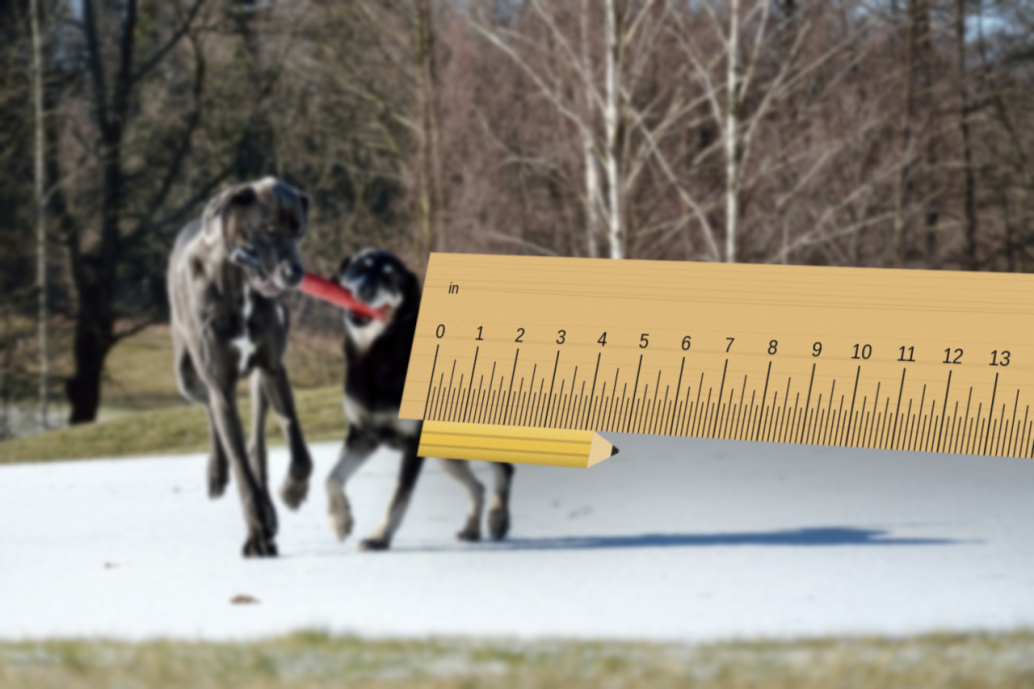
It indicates {"value": 4.875, "unit": "in"}
